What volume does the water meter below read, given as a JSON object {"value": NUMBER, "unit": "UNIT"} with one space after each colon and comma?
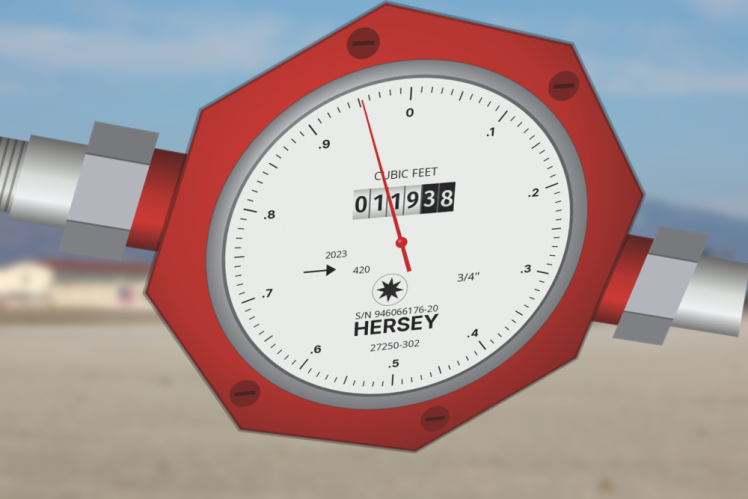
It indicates {"value": 11937.95, "unit": "ft³"}
